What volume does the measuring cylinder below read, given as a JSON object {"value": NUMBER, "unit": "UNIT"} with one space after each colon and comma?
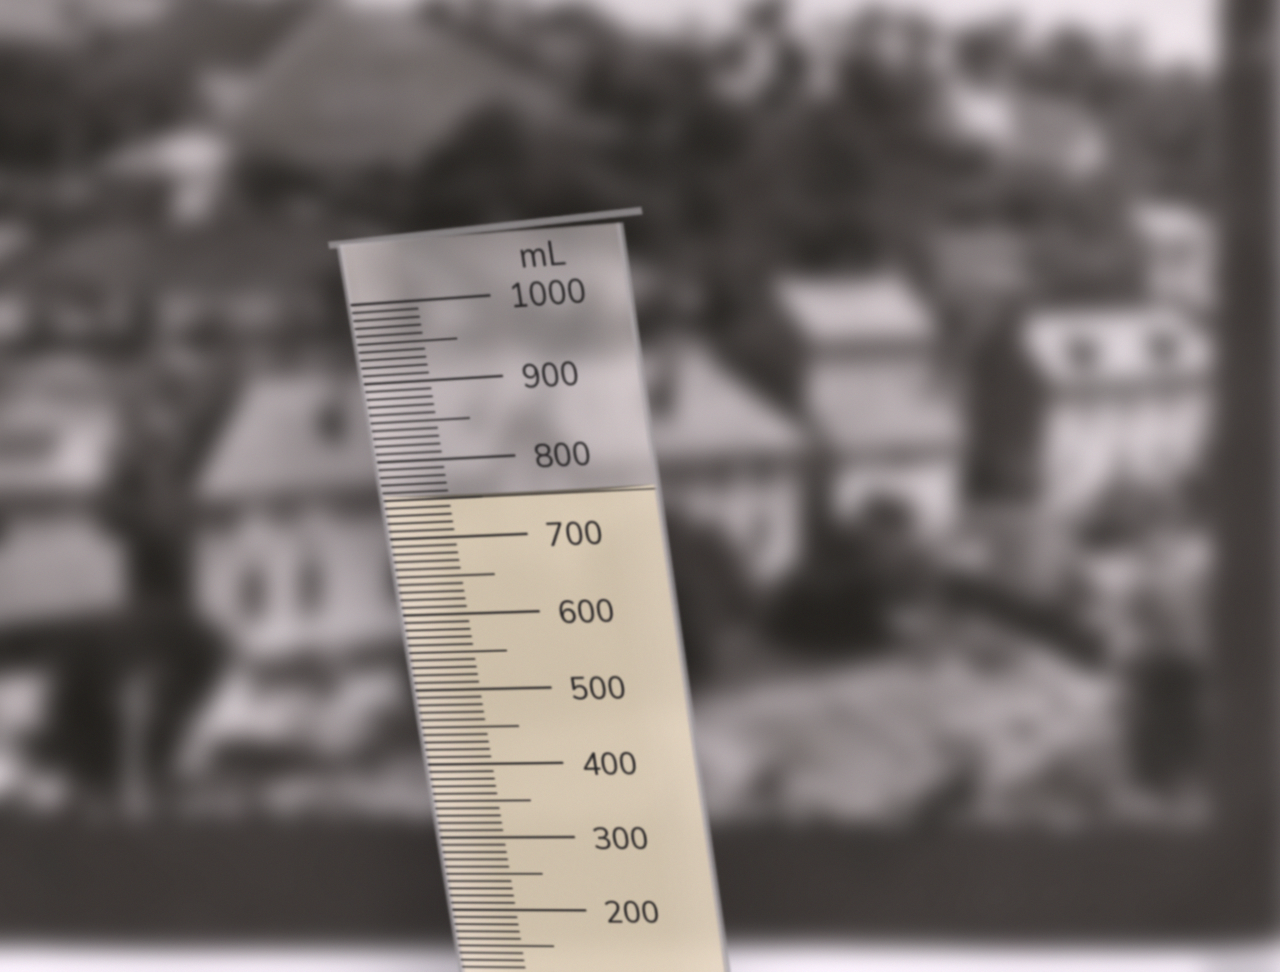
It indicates {"value": 750, "unit": "mL"}
